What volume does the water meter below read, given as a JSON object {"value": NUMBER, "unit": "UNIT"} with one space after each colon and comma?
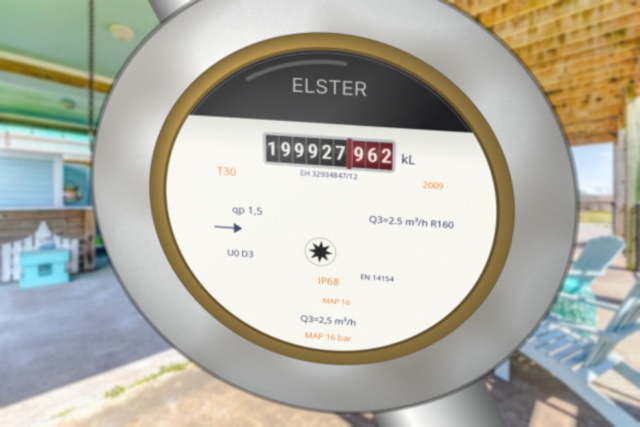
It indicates {"value": 199927.962, "unit": "kL"}
